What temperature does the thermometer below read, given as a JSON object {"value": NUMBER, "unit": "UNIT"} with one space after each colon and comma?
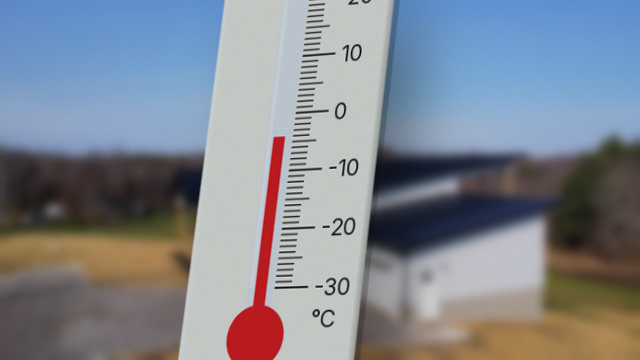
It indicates {"value": -4, "unit": "°C"}
